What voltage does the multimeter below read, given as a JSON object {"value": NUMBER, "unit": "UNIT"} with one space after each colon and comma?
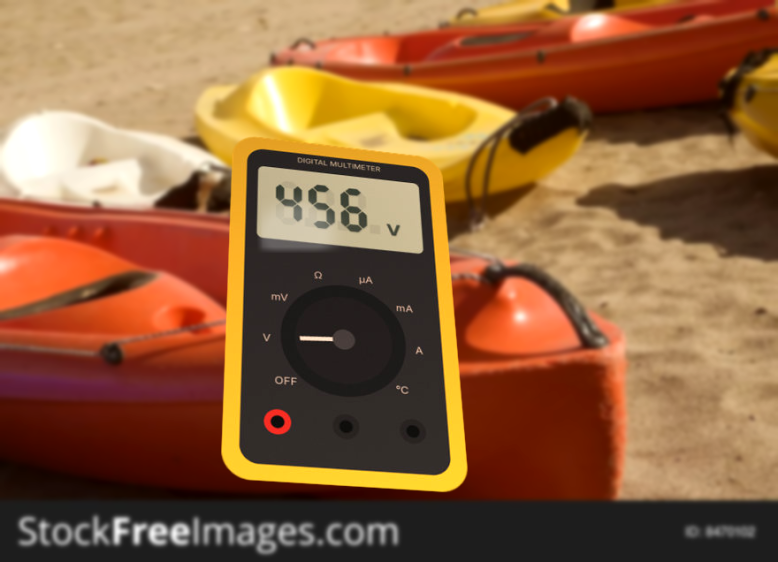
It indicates {"value": 456, "unit": "V"}
